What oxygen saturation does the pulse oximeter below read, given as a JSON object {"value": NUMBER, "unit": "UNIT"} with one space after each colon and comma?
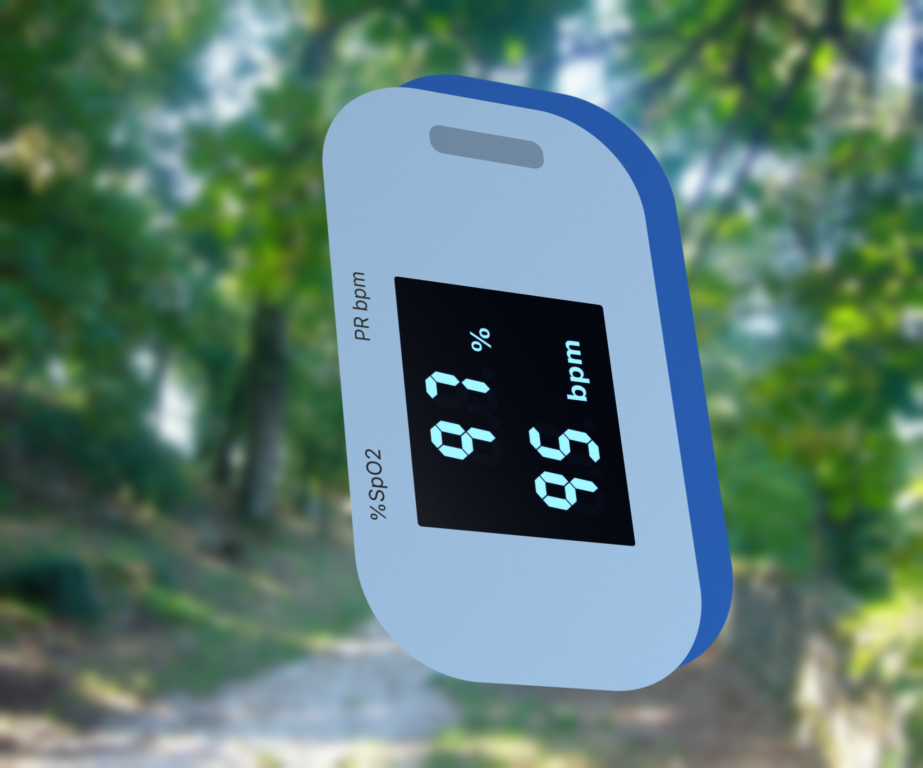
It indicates {"value": 97, "unit": "%"}
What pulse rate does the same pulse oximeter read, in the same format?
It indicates {"value": 95, "unit": "bpm"}
